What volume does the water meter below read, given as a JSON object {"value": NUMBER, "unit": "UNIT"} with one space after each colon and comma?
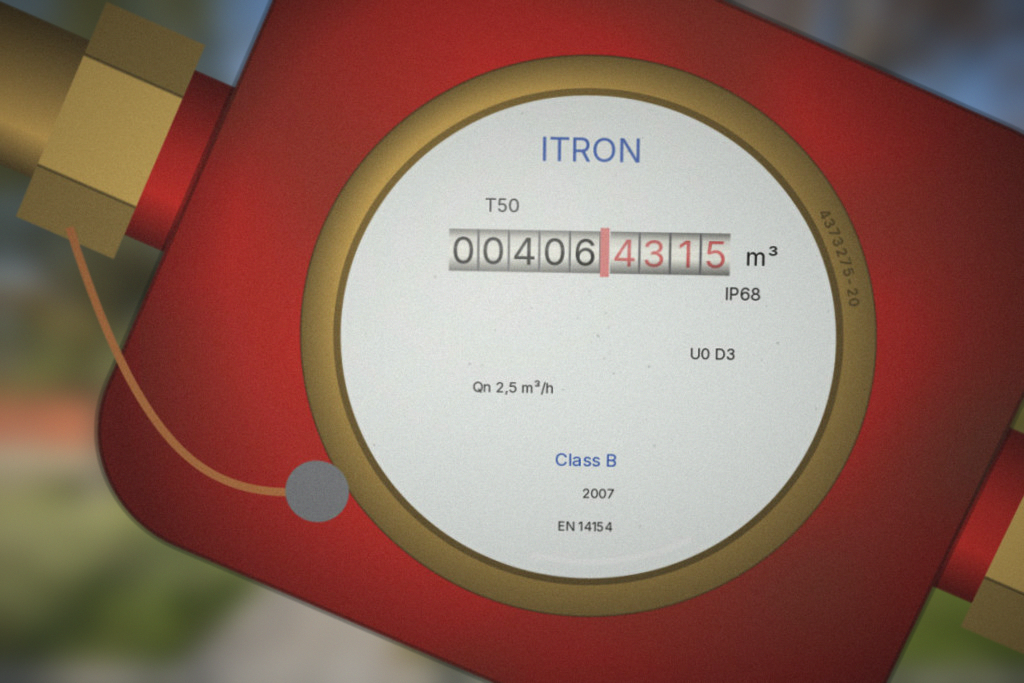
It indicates {"value": 406.4315, "unit": "m³"}
